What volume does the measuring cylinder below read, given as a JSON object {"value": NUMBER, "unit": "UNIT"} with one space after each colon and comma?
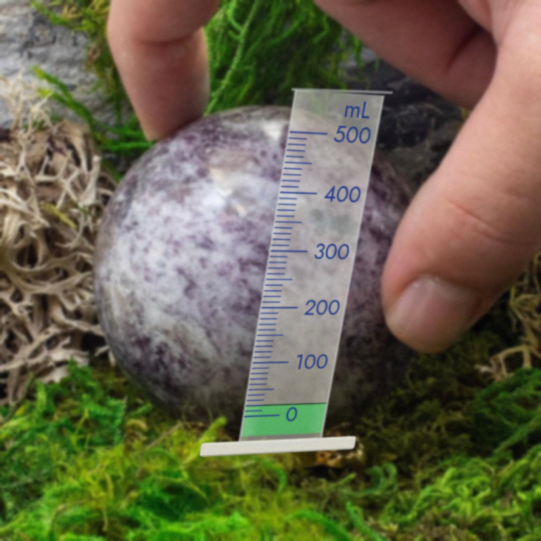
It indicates {"value": 20, "unit": "mL"}
